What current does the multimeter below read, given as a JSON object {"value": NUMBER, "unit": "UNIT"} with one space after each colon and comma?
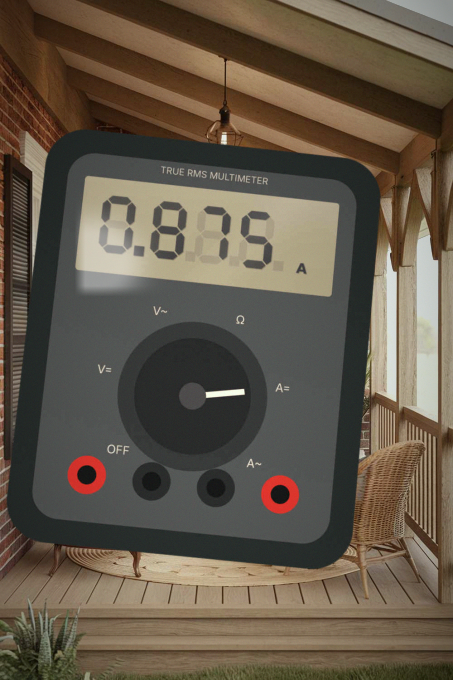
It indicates {"value": 0.875, "unit": "A"}
